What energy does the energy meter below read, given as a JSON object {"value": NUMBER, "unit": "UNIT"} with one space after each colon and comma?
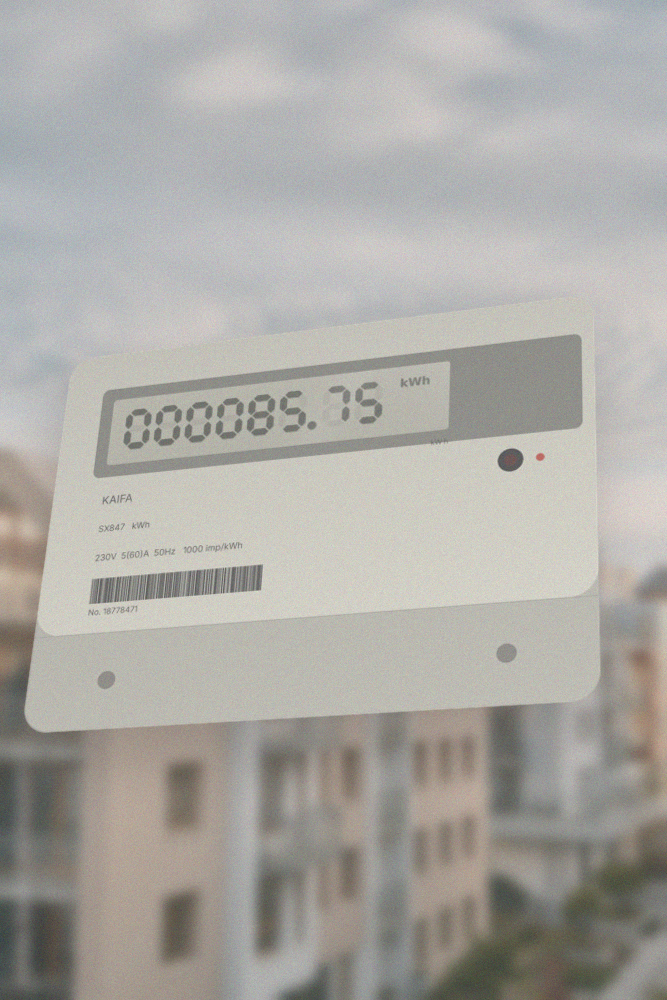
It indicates {"value": 85.75, "unit": "kWh"}
